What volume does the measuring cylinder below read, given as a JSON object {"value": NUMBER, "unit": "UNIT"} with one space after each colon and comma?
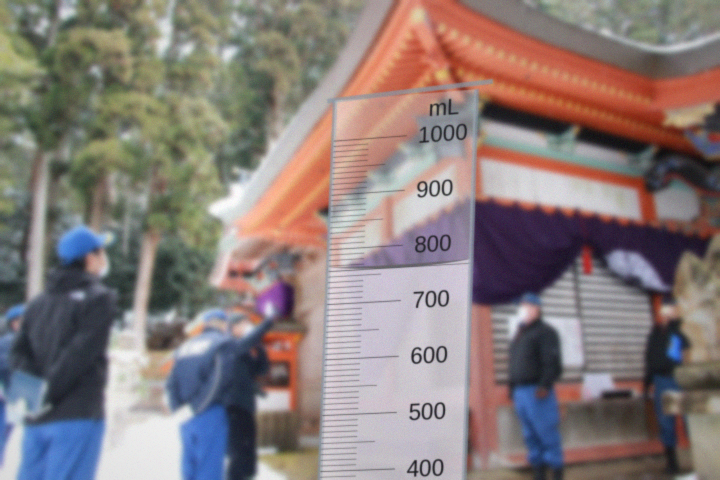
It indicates {"value": 760, "unit": "mL"}
